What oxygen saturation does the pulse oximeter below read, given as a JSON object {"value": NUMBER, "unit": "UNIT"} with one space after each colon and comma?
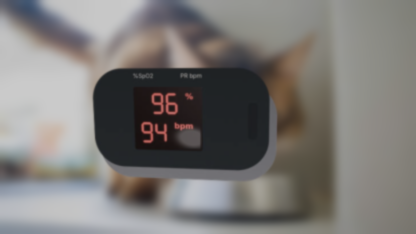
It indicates {"value": 96, "unit": "%"}
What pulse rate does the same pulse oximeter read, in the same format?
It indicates {"value": 94, "unit": "bpm"}
